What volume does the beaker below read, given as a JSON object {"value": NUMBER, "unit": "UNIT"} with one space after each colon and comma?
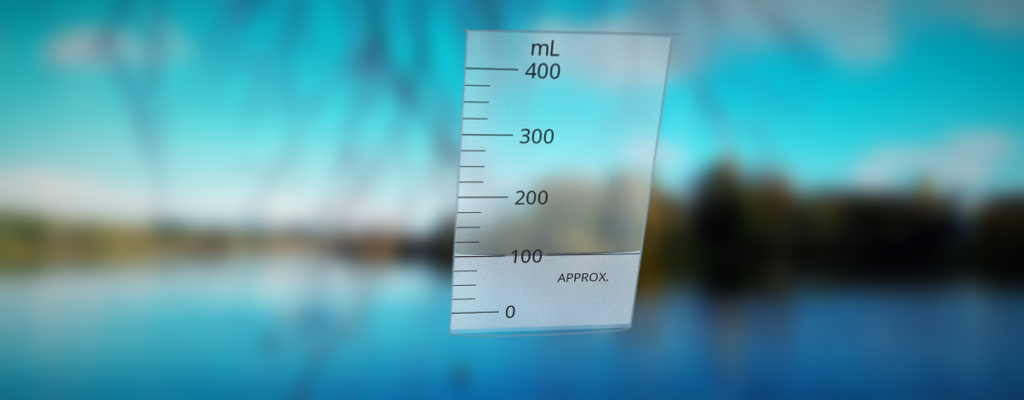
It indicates {"value": 100, "unit": "mL"}
